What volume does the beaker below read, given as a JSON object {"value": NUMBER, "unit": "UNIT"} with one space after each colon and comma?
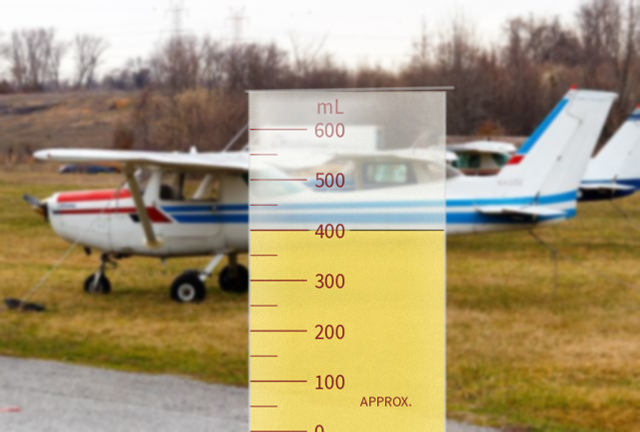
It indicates {"value": 400, "unit": "mL"}
